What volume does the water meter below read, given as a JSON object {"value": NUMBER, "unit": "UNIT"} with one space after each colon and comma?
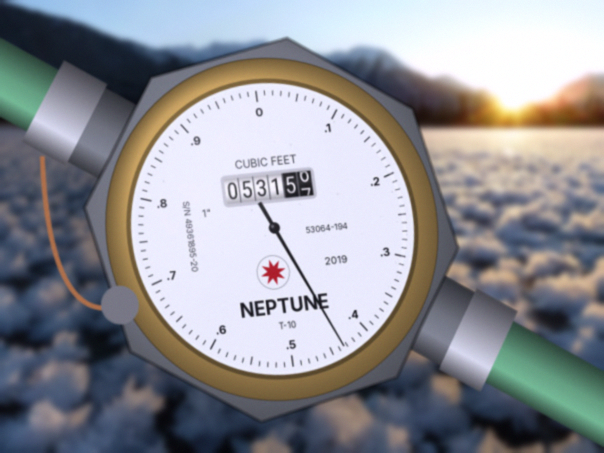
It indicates {"value": 53156.43, "unit": "ft³"}
